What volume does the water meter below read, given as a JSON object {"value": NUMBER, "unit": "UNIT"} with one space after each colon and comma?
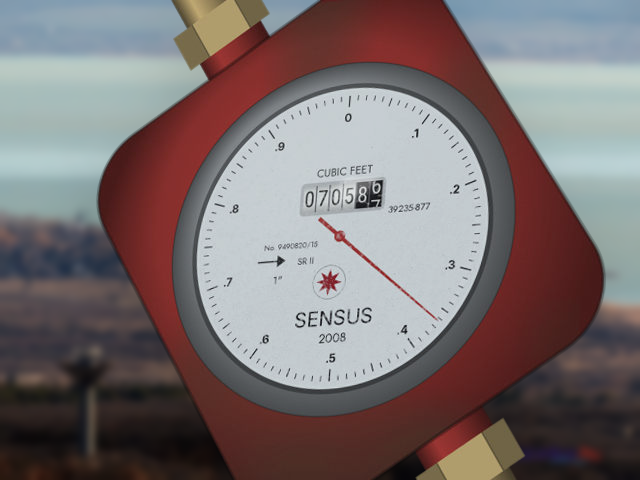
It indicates {"value": 70586.36, "unit": "ft³"}
